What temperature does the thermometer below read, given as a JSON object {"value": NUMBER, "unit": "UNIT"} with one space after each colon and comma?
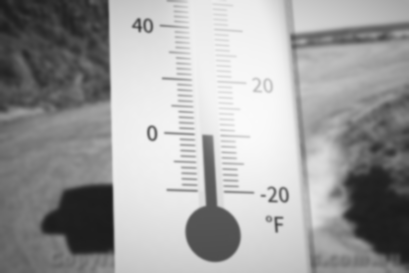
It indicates {"value": 0, "unit": "°F"}
